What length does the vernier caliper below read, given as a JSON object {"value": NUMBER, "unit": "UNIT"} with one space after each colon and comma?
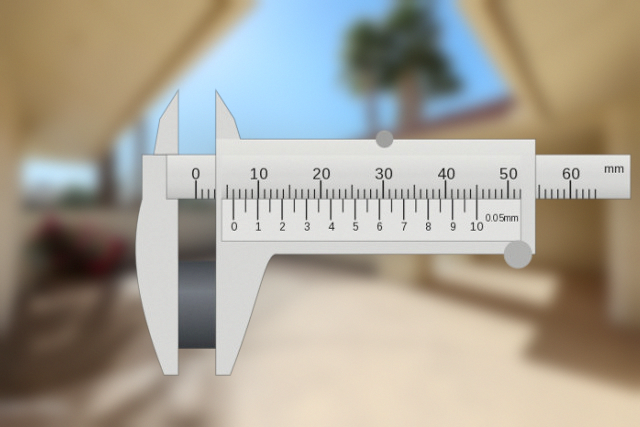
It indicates {"value": 6.0, "unit": "mm"}
